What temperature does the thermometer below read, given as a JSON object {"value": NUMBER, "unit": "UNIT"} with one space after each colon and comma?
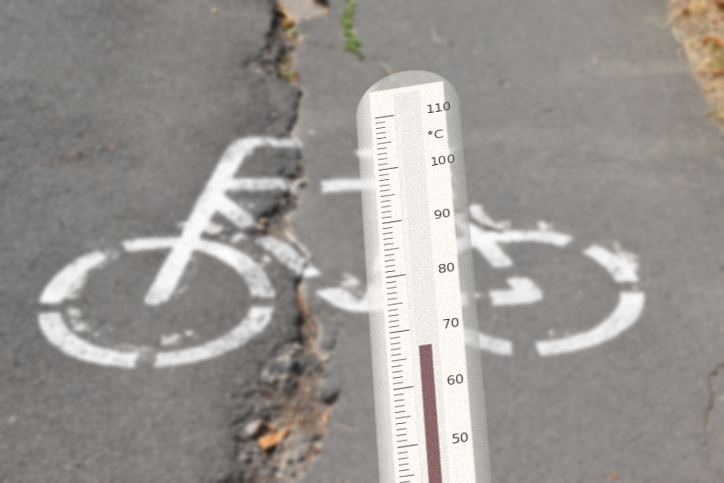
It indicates {"value": 67, "unit": "°C"}
